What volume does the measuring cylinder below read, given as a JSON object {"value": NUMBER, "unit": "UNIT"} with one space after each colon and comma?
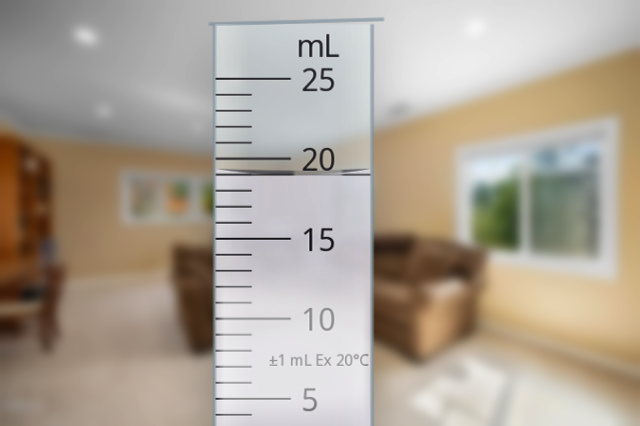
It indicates {"value": 19, "unit": "mL"}
